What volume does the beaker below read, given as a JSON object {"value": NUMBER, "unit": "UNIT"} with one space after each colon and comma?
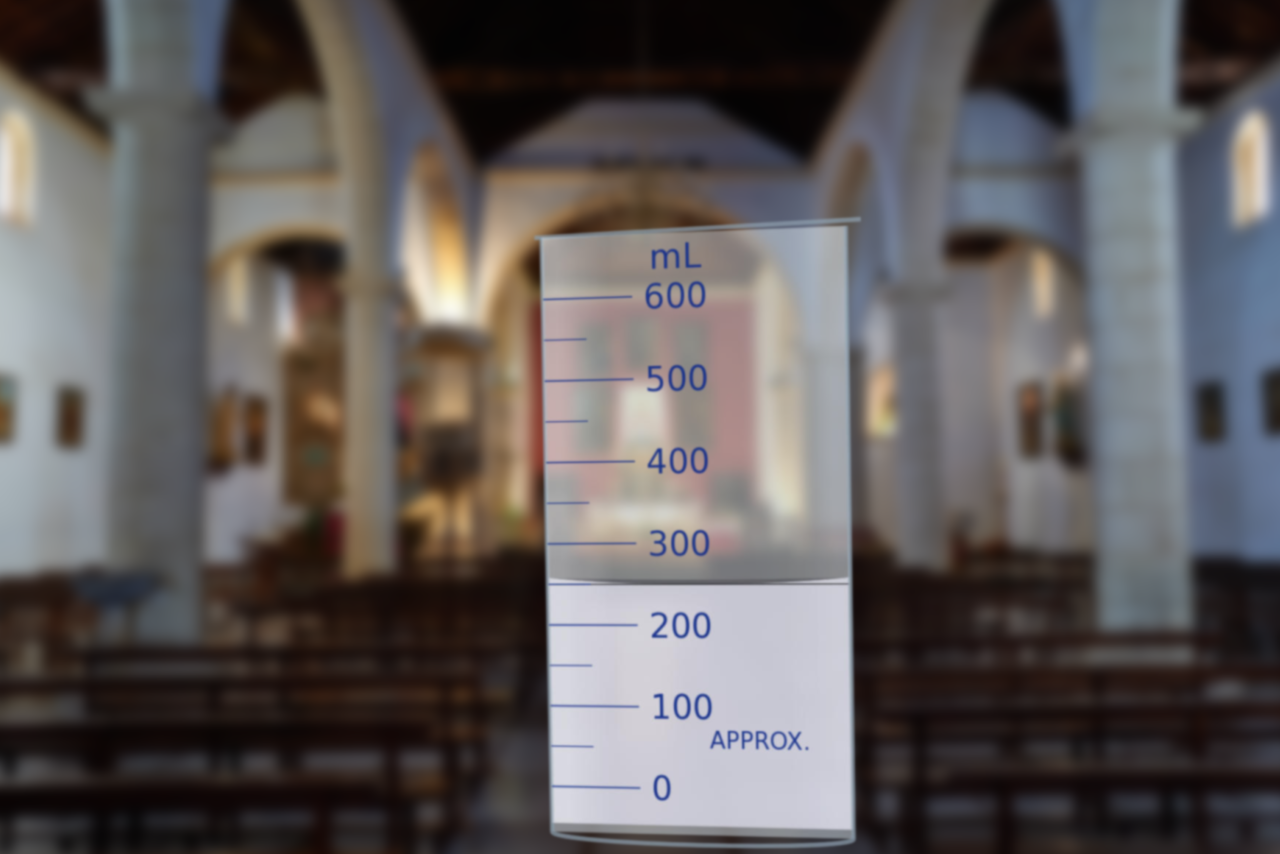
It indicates {"value": 250, "unit": "mL"}
